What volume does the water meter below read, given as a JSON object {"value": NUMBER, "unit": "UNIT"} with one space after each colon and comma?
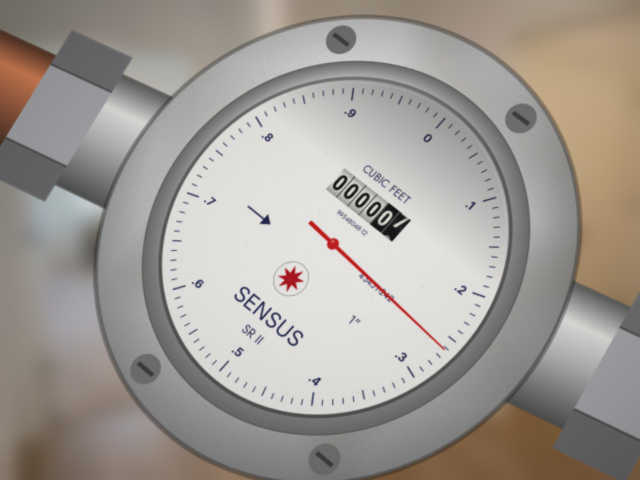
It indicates {"value": 7.26, "unit": "ft³"}
